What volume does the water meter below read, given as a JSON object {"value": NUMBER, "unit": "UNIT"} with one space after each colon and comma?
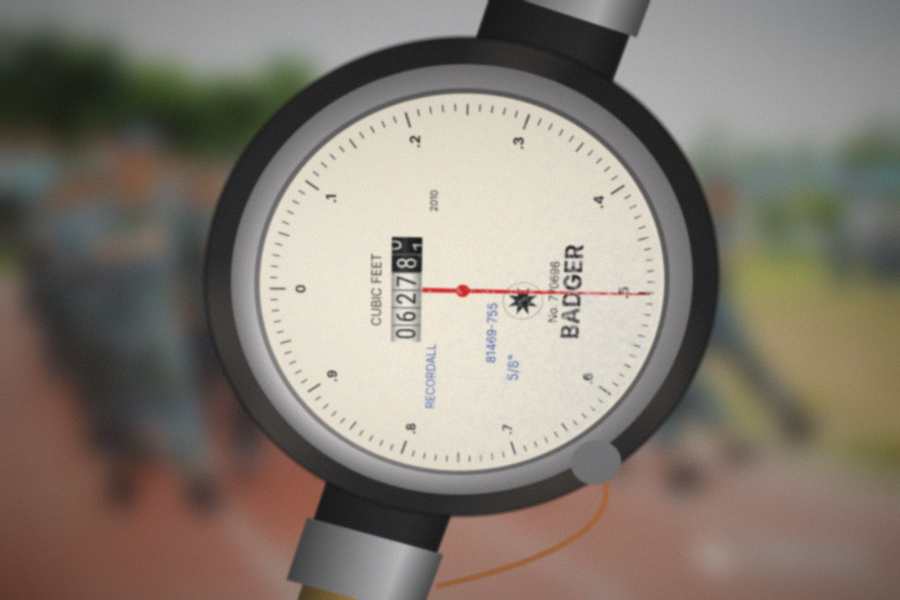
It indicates {"value": 62780.50, "unit": "ft³"}
